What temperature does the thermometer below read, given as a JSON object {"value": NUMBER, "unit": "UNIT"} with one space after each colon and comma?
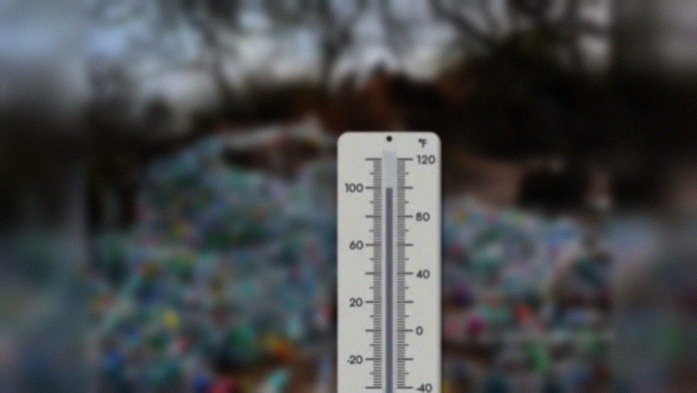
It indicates {"value": 100, "unit": "°F"}
